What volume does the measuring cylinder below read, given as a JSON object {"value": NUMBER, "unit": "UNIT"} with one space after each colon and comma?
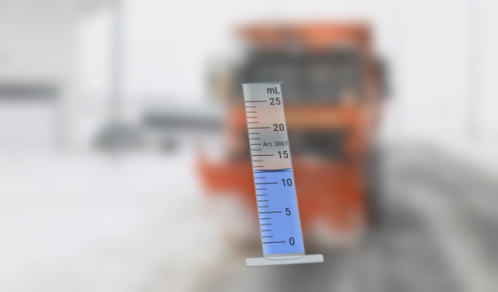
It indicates {"value": 12, "unit": "mL"}
